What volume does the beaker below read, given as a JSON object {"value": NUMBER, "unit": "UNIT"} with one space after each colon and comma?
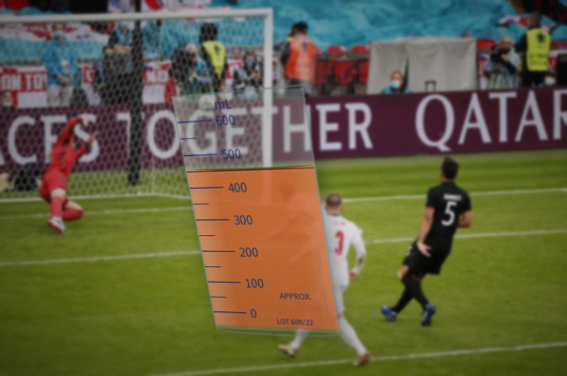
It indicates {"value": 450, "unit": "mL"}
